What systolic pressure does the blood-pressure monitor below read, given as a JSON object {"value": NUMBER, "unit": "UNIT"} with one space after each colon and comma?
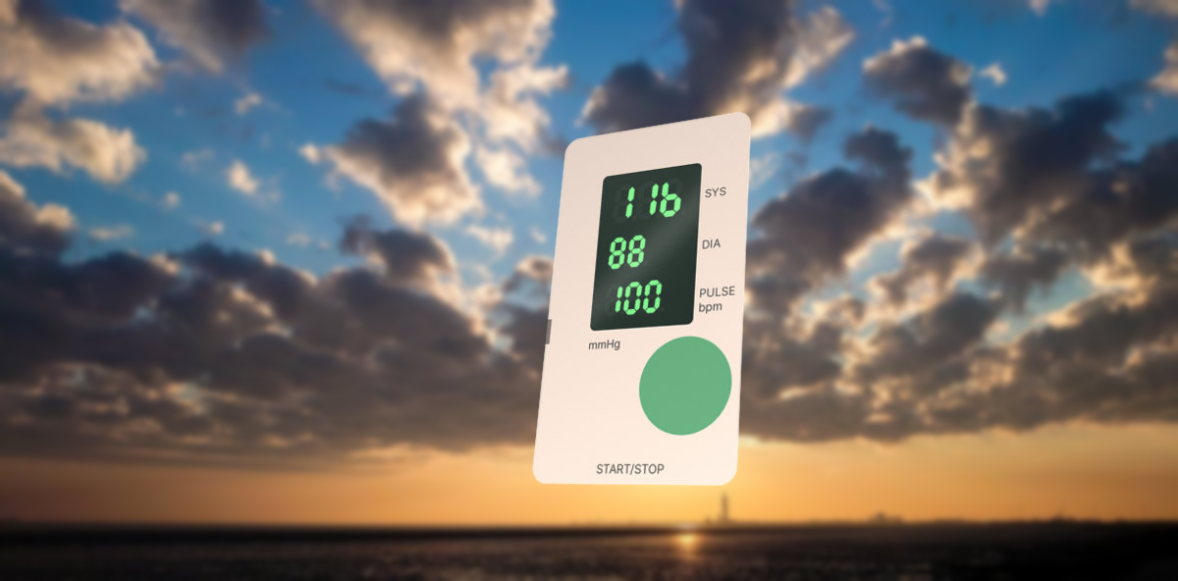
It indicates {"value": 116, "unit": "mmHg"}
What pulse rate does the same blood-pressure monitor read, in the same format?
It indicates {"value": 100, "unit": "bpm"}
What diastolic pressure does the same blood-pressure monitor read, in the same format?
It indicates {"value": 88, "unit": "mmHg"}
